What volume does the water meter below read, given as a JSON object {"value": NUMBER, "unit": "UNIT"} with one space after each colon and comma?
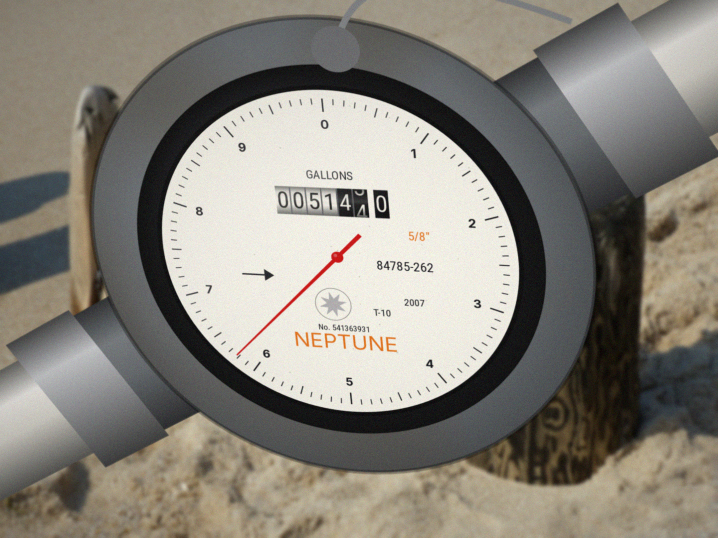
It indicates {"value": 51436.2, "unit": "gal"}
